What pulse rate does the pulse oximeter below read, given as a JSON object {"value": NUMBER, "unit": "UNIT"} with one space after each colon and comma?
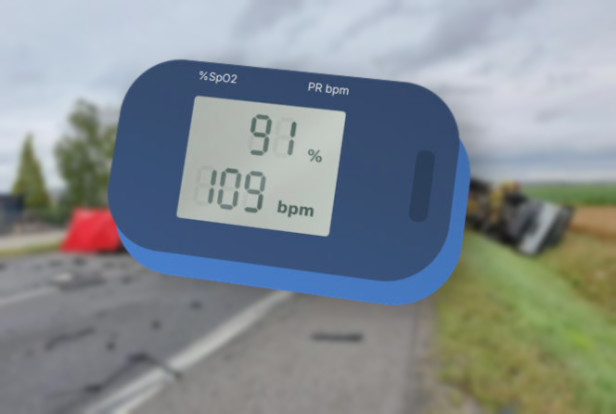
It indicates {"value": 109, "unit": "bpm"}
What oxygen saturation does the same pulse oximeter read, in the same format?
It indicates {"value": 91, "unit": "%"}
